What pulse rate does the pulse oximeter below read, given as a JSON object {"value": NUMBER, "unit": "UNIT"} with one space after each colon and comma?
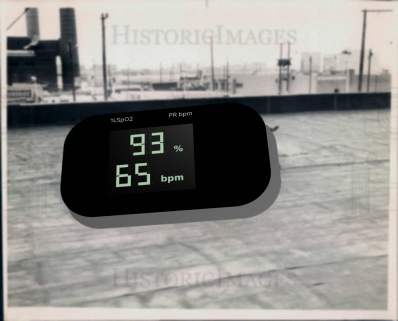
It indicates {"value": 65, "unit": "bpm"}
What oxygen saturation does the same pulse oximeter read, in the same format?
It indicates {"value": 93, "unit": "%"}
